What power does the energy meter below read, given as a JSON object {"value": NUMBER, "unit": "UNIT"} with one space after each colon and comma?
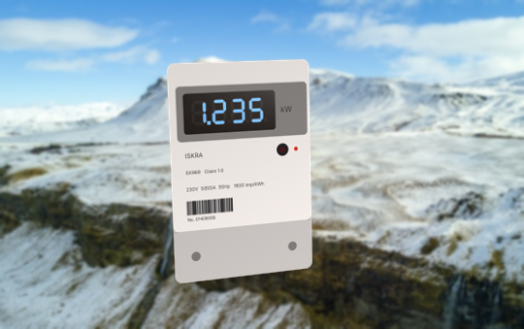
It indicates {"value": 1.235, "unit": "kW"}
